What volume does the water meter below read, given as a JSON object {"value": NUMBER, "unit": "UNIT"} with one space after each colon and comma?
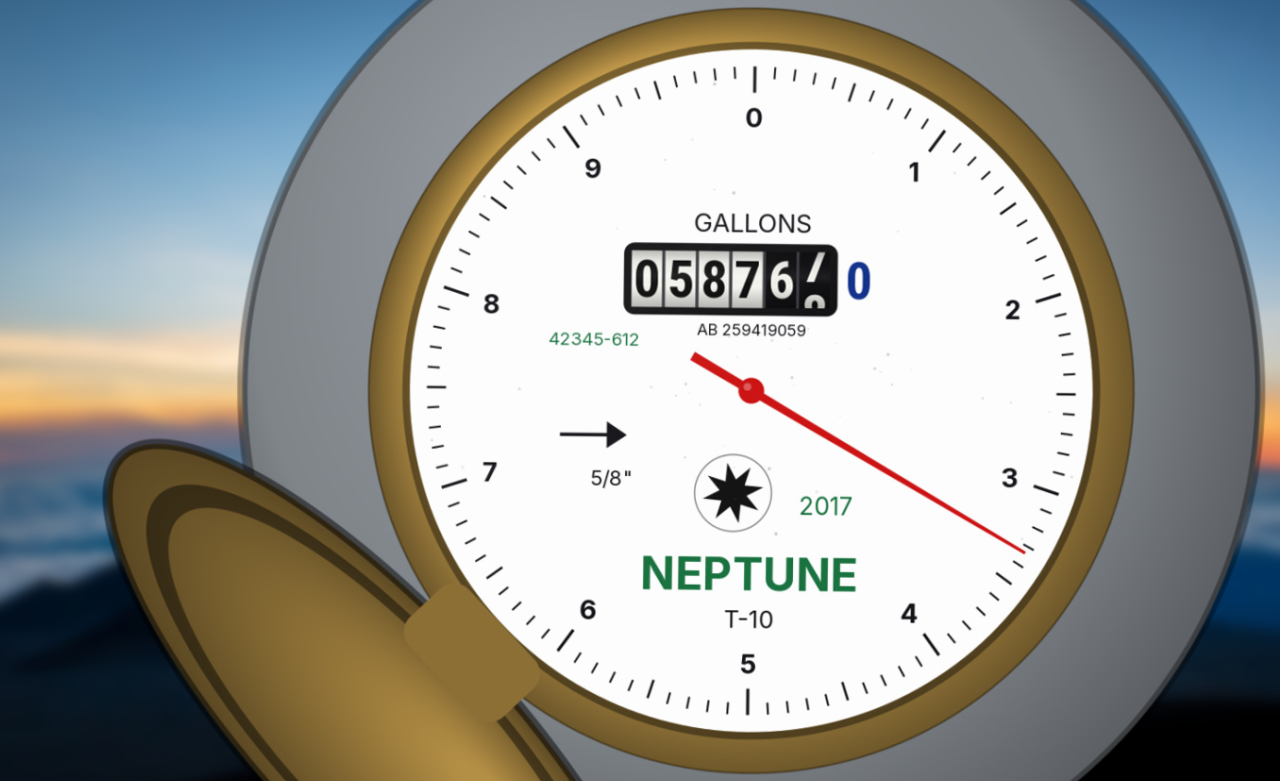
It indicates {"value": 587673.3, "unit": "gal"}
